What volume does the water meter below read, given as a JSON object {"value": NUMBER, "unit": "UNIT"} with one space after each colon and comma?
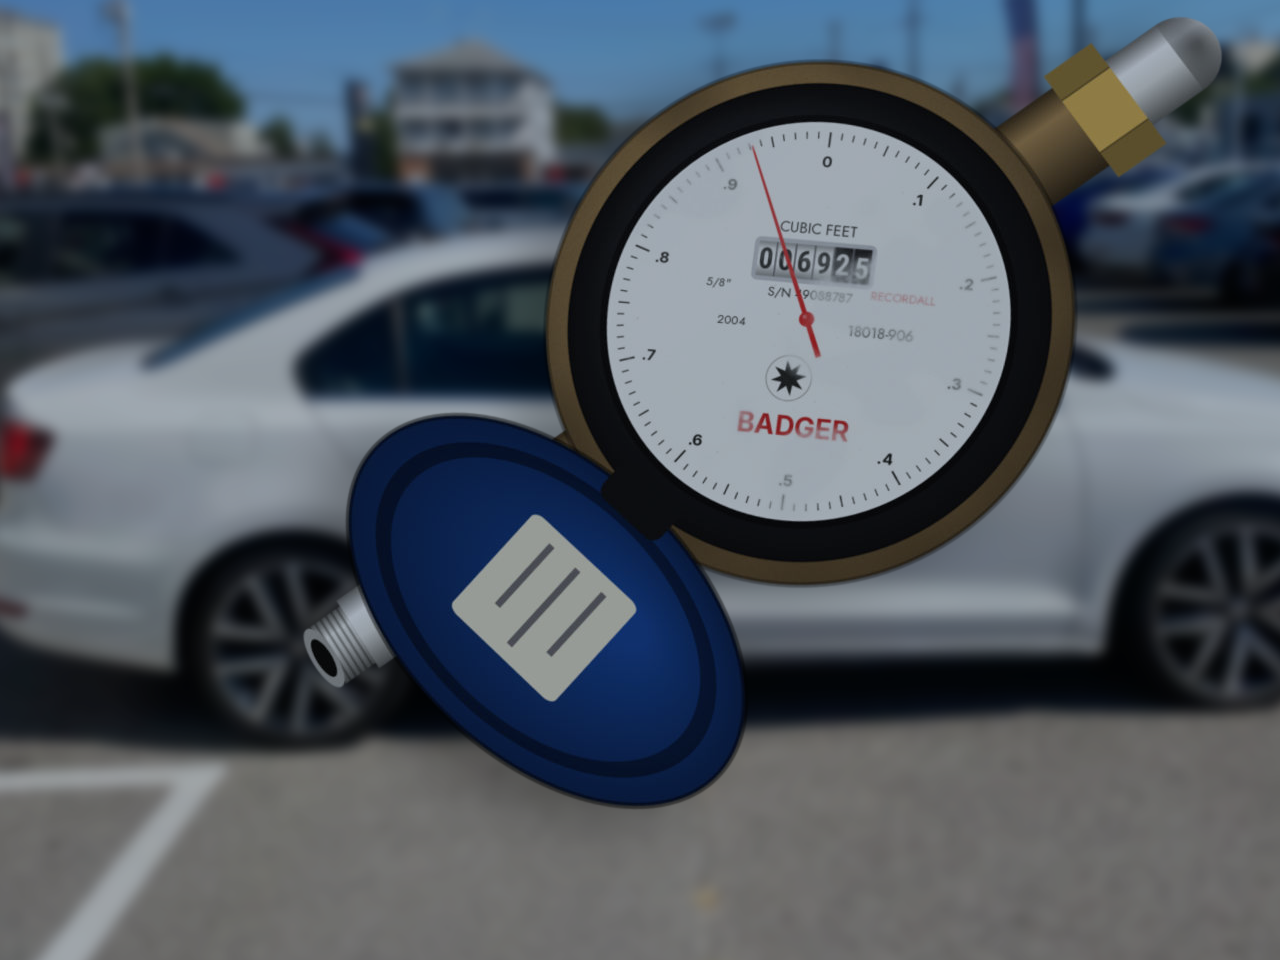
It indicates {"value": 6924.93, "unit": "ft³"}
